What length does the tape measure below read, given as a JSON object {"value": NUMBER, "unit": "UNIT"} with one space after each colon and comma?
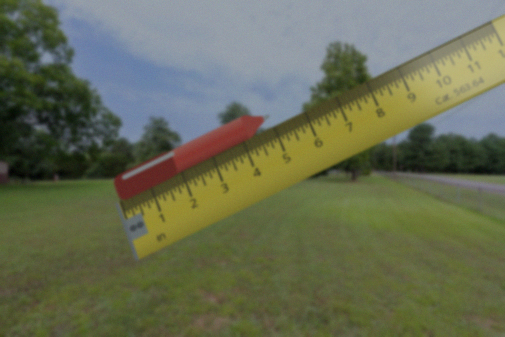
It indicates {"value": 5, "unit": "in"}
